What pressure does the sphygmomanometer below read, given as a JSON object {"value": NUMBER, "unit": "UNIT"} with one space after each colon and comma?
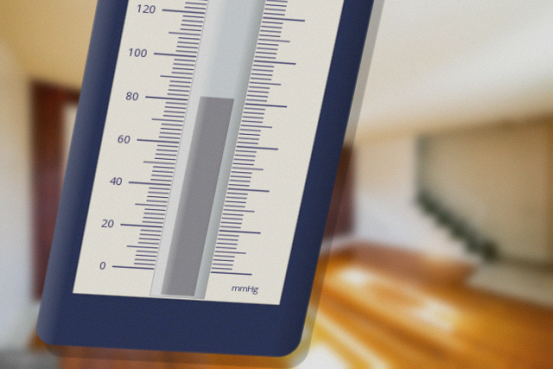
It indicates {"value": 82, "unit": "mmHg"}
